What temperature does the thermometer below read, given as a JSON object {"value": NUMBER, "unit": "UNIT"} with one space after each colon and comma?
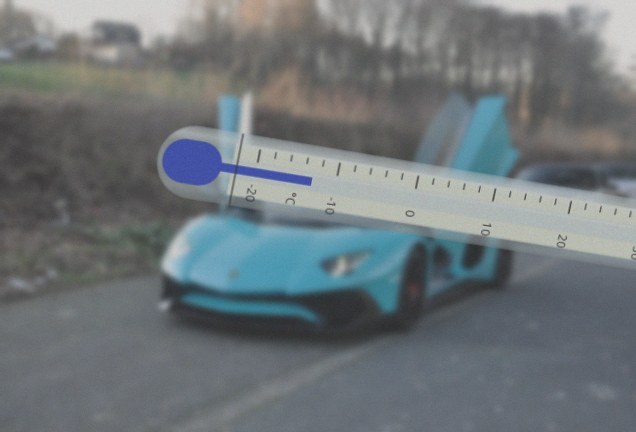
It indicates {"value": -13, "unit": "°C"}
